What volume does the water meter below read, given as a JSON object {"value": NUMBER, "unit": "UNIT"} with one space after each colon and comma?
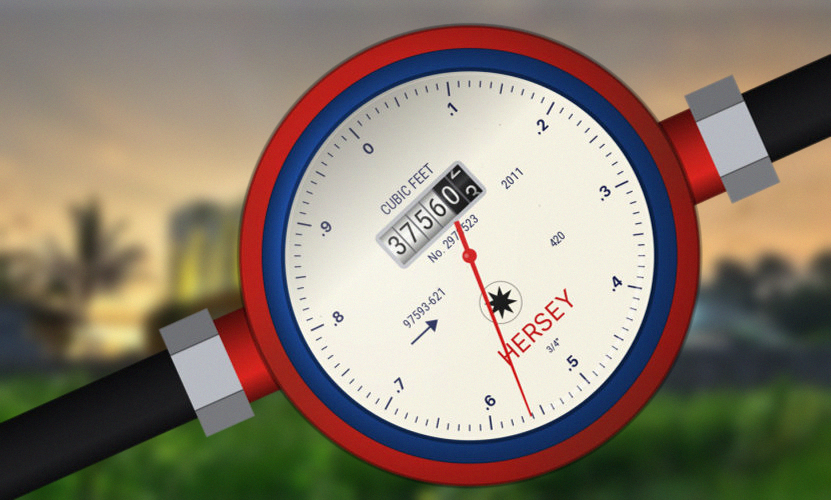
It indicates {"value": 375602.56, "unit": "ft³"}
